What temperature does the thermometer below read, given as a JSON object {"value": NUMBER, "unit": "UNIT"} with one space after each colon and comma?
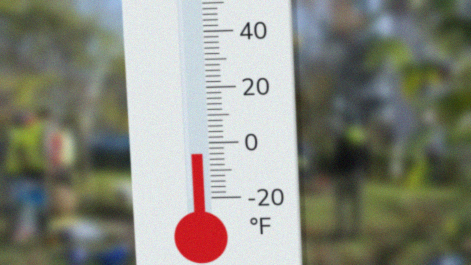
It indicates {"value": -4, "unit": "°F"}
